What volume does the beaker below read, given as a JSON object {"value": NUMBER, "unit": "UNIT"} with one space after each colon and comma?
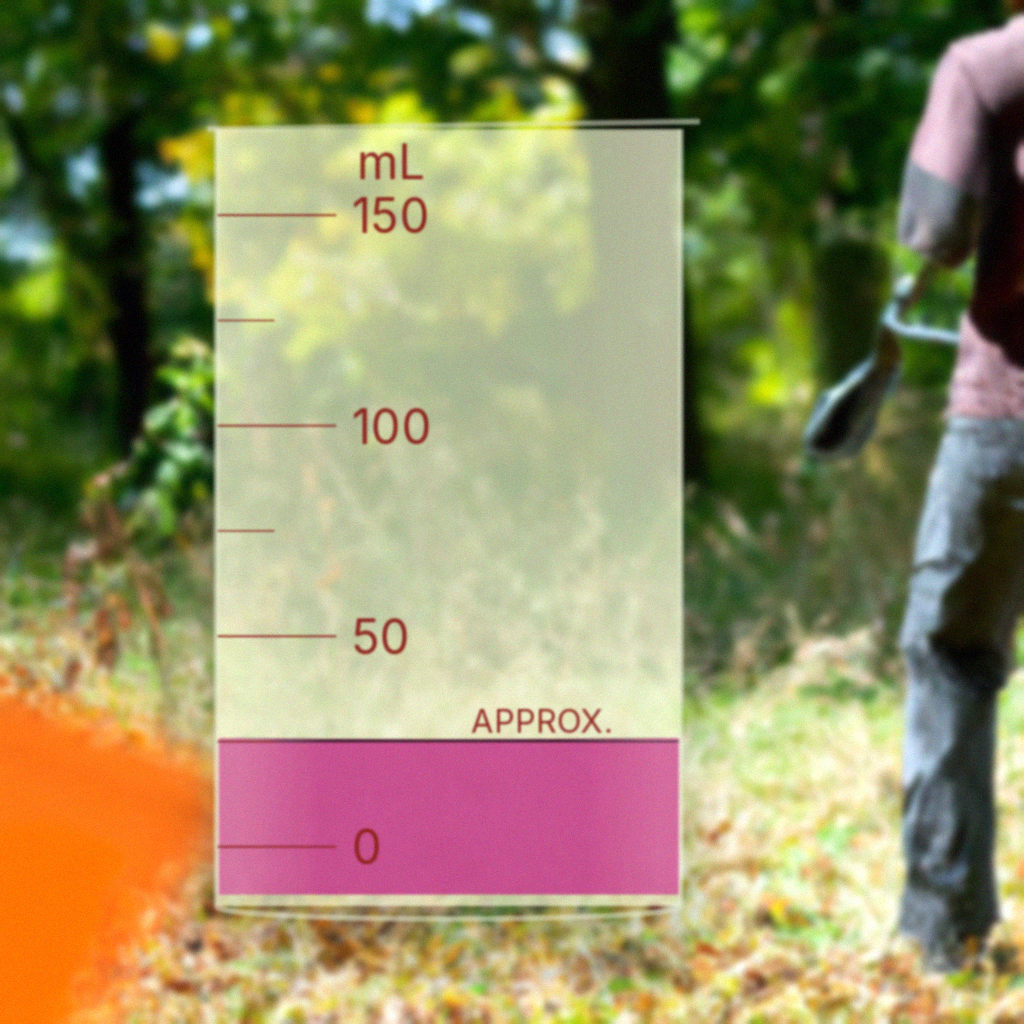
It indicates {"value": 25, "unit": "mL"}
